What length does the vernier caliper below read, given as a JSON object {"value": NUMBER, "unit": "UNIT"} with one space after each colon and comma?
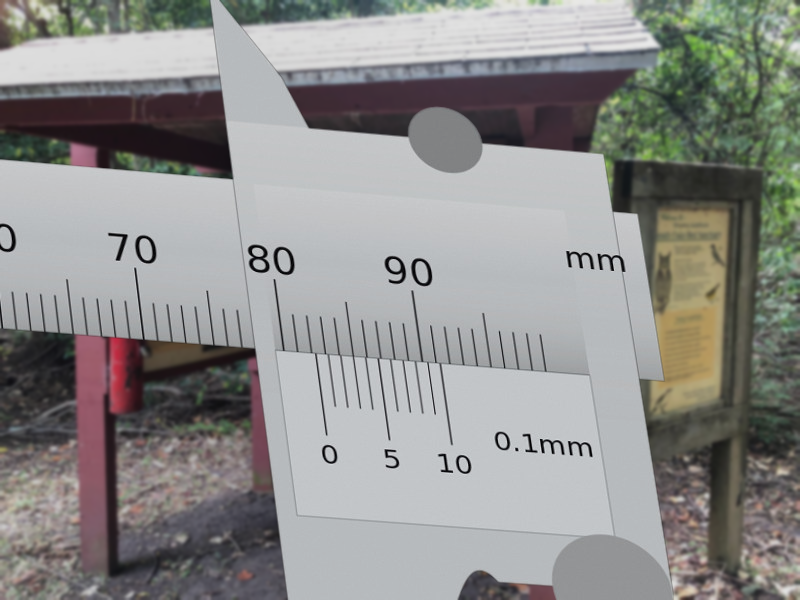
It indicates {"value": 82.3, "unit": "mm"}
